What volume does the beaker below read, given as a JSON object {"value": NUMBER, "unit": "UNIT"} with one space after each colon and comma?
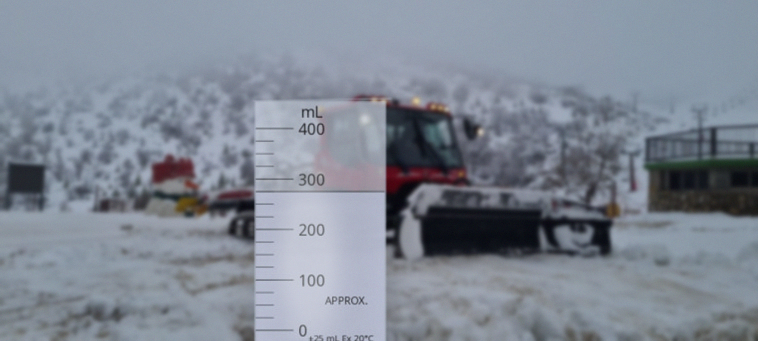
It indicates {"value": 275, "unit": "mL"}
